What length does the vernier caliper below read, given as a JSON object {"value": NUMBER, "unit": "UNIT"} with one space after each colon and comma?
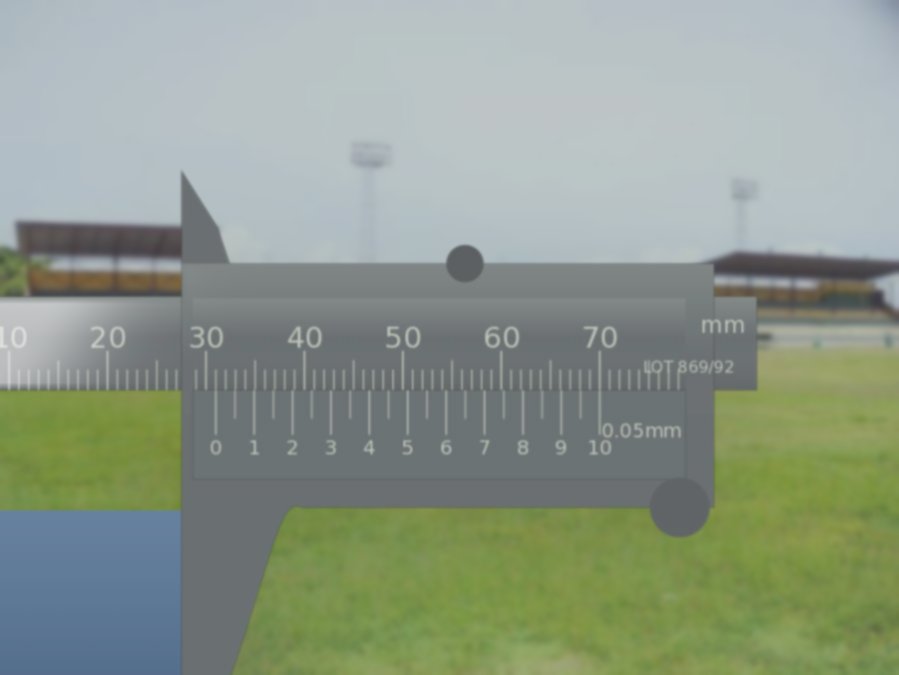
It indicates {"value": 31.0, "unit": "mm"}
